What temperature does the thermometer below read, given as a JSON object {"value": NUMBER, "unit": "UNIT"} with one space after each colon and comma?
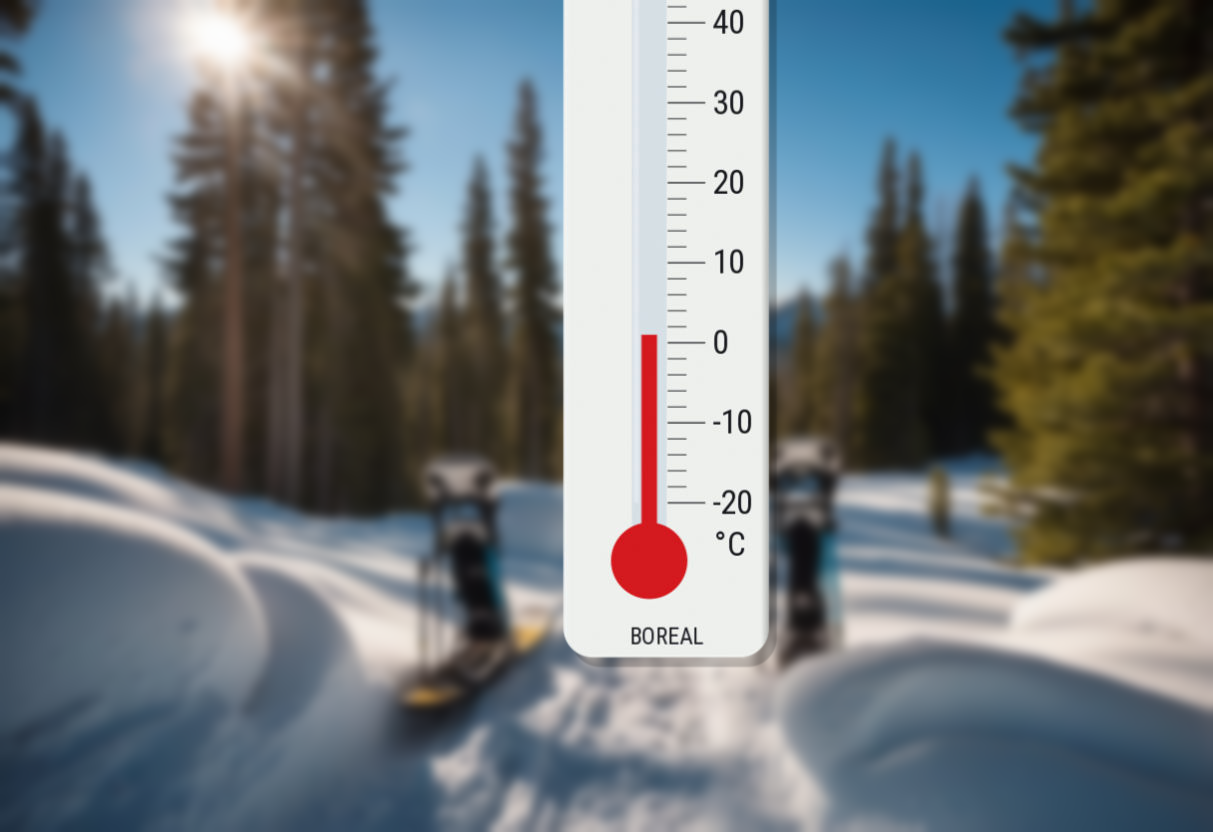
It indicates {"value": 1, "unit": "°C"}
